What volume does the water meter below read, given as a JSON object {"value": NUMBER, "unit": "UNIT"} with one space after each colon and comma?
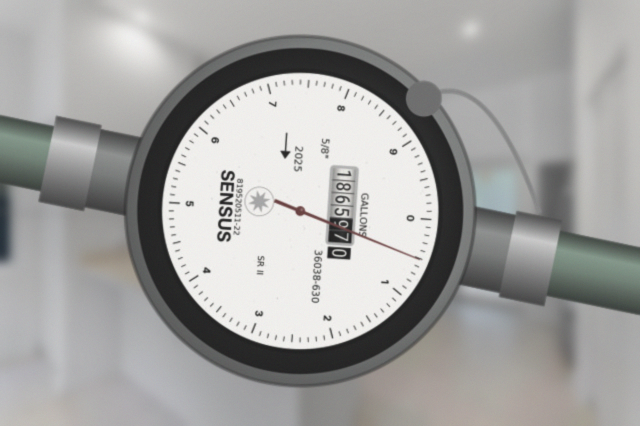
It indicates {"value": 1865970.5, "unit": "gal"}
